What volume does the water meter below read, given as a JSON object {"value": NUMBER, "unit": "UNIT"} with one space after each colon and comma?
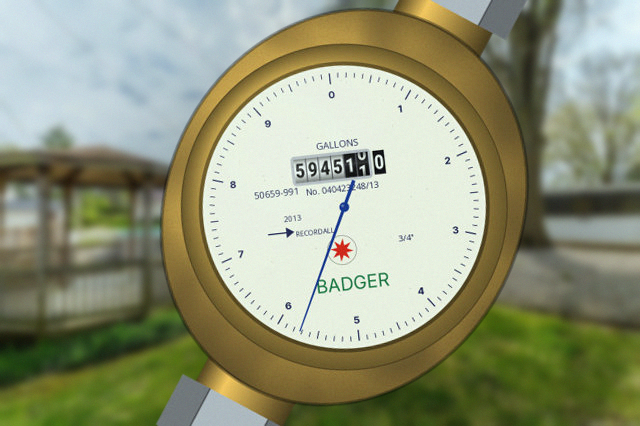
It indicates {"value": 5945105.7, "unit": "gal"}
